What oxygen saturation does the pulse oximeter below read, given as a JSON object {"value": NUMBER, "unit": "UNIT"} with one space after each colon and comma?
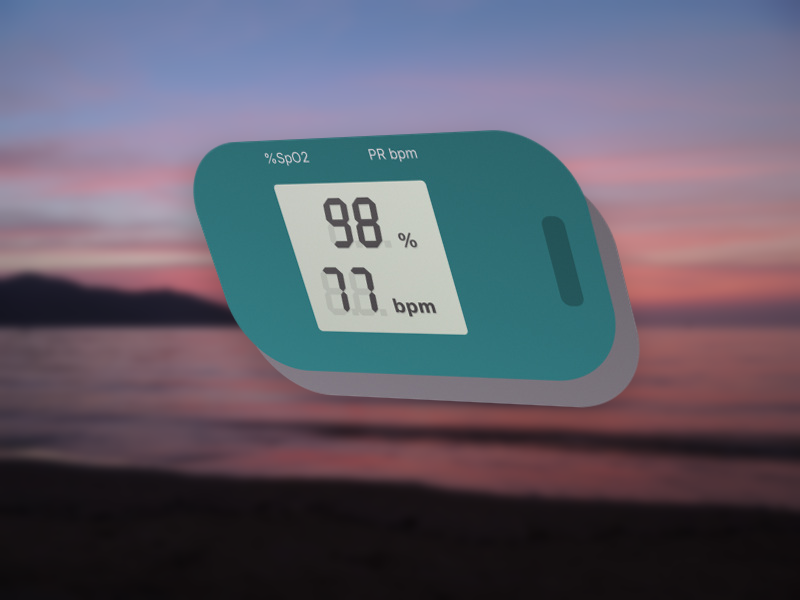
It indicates {"value": 98, "unit": "%"}
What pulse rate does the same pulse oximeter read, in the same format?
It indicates {"value": 77, "unit": "bpm"}
